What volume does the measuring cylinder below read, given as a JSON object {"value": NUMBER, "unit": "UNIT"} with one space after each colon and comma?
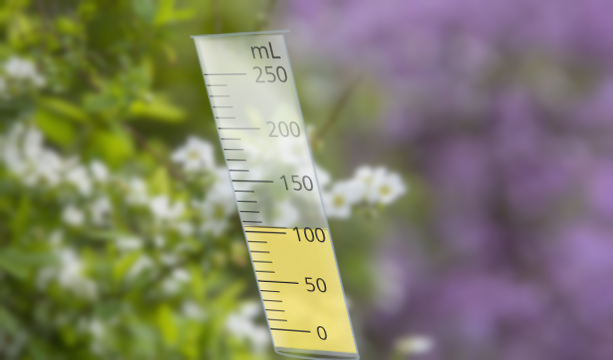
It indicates {"value": 105, "unit": "mL"}
